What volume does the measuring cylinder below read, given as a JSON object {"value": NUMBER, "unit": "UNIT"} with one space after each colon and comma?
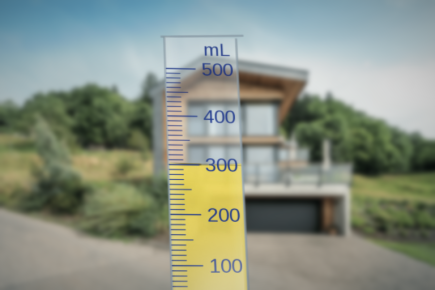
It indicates {"value": 300, "unit": "mL"}
